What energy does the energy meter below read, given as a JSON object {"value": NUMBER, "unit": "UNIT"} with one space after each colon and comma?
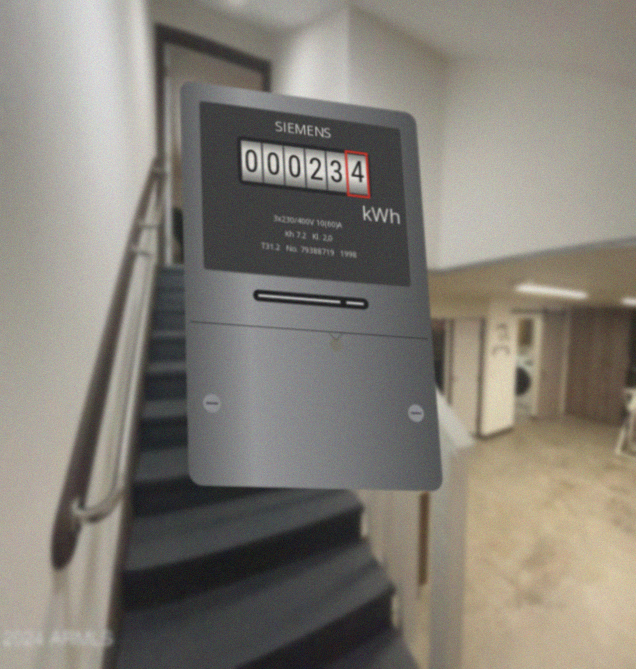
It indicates {"value": 23.4, "unit": "kWh"}
